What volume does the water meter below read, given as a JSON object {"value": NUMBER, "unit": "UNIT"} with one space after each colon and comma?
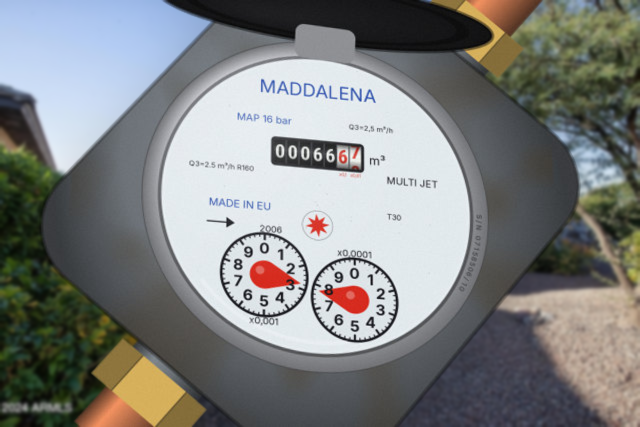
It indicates {"value": 66.6727, "unit": "m³"}
